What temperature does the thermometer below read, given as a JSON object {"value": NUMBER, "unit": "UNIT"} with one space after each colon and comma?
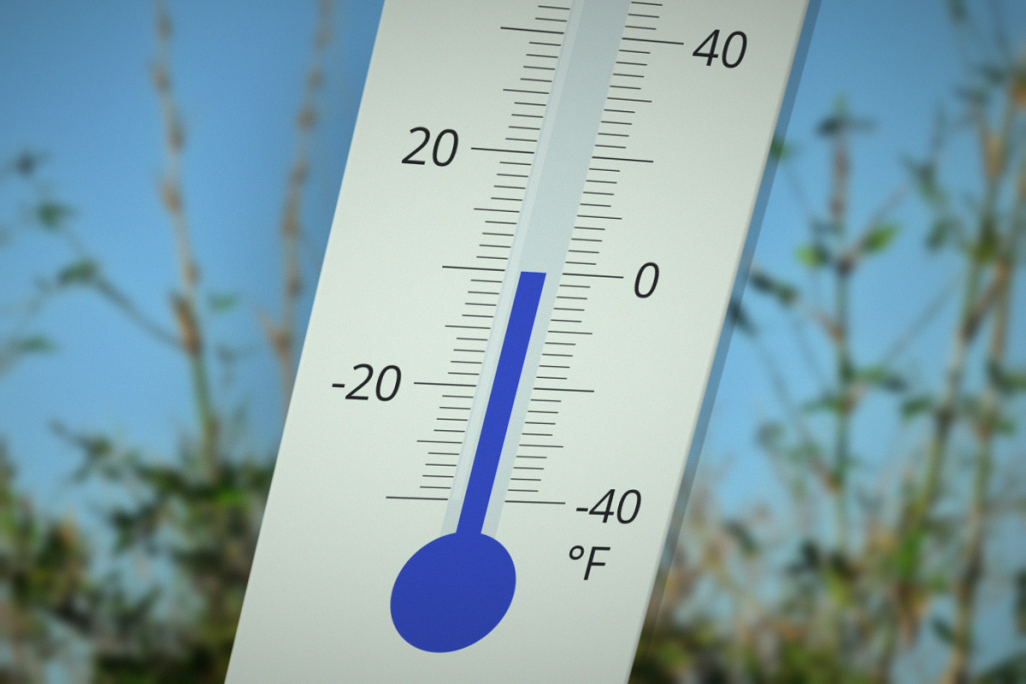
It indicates {"value": 0, "unit": "°F"}
